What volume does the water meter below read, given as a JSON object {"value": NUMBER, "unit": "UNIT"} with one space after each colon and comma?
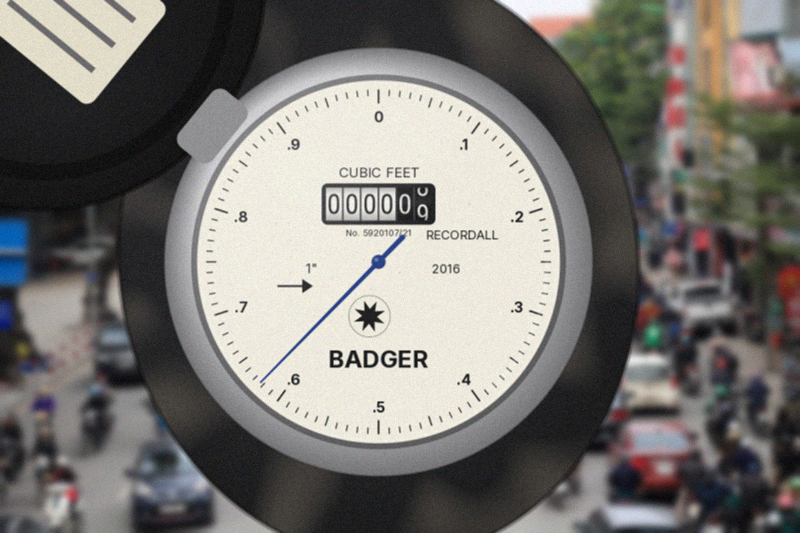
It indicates {"value": 8.62, "unit": "ft³"}
